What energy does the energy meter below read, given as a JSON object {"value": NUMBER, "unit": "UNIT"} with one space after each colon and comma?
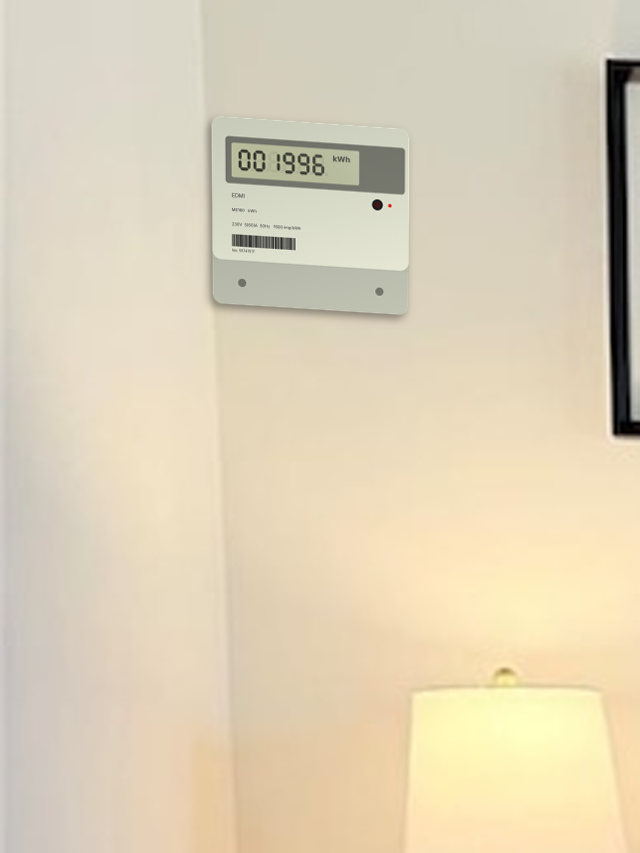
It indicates {"value": 1996, "unit": "kWh"}
